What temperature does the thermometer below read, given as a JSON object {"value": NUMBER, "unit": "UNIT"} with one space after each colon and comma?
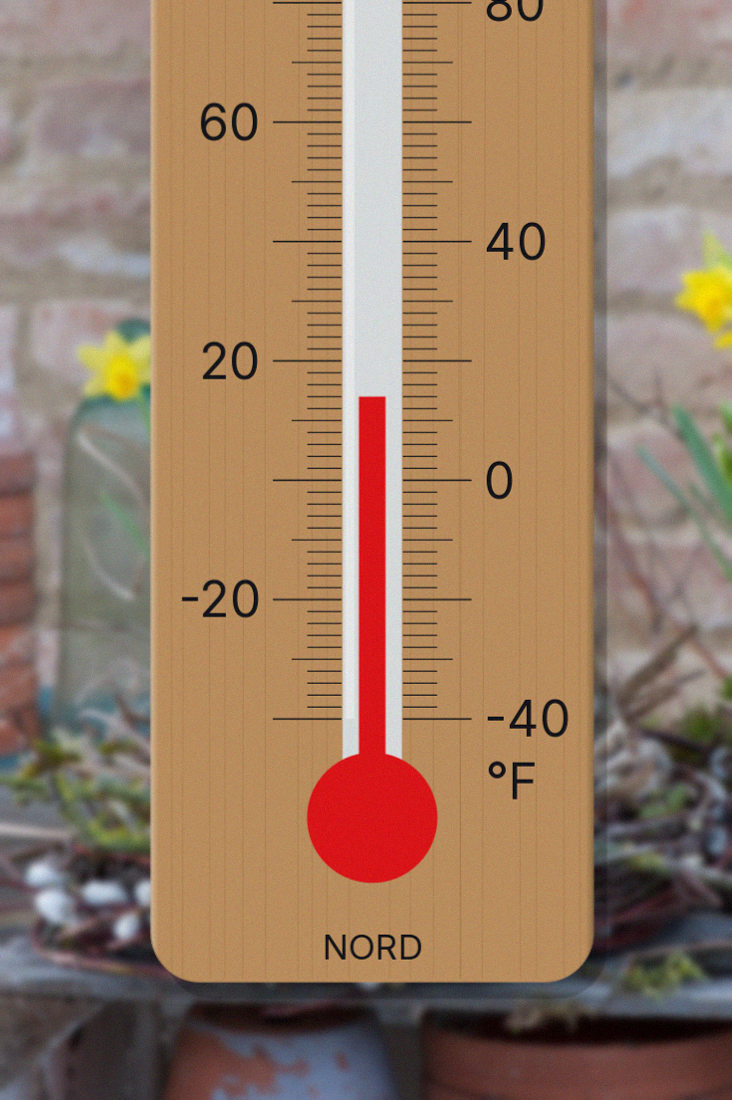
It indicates {"value": 14, "unit": "°F"}
